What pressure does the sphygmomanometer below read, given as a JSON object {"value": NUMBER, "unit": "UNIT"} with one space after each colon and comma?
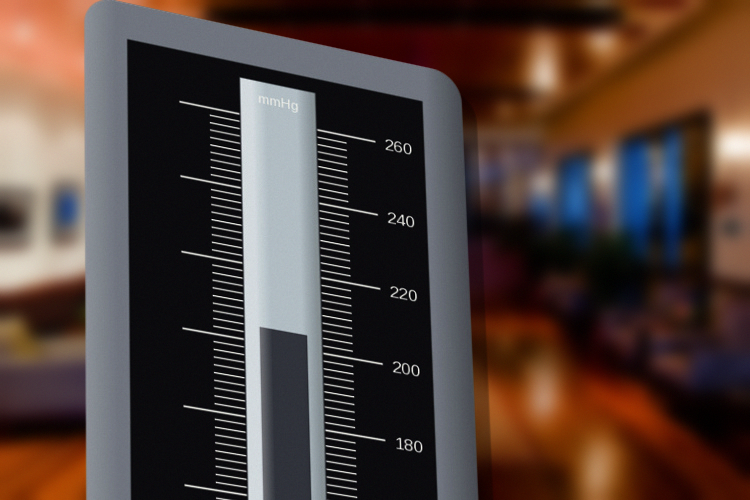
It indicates {"value": 204, "unit": "mmHg"}
